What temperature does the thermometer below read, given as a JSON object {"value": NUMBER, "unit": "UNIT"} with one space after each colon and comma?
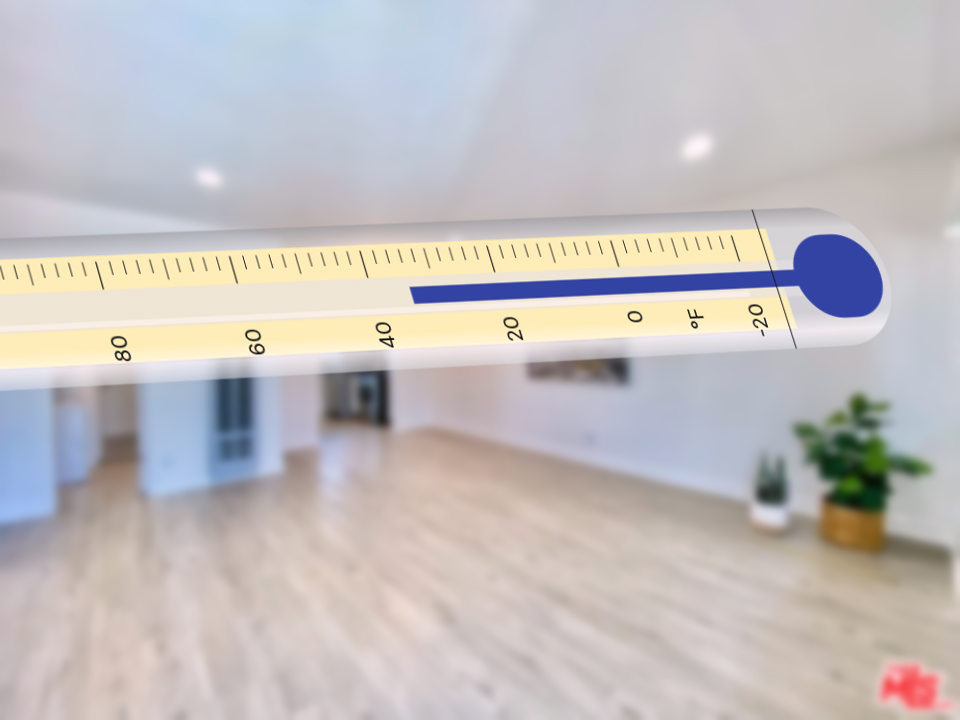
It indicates {"value": 34, "unit": "°F"}
